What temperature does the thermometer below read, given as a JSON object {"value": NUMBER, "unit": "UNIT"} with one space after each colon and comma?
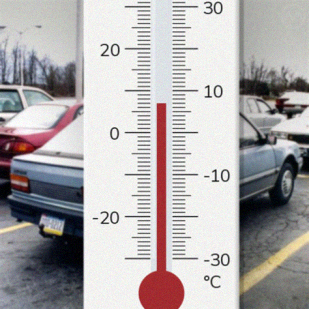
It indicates {"value": 7, "unit": "°C"}
